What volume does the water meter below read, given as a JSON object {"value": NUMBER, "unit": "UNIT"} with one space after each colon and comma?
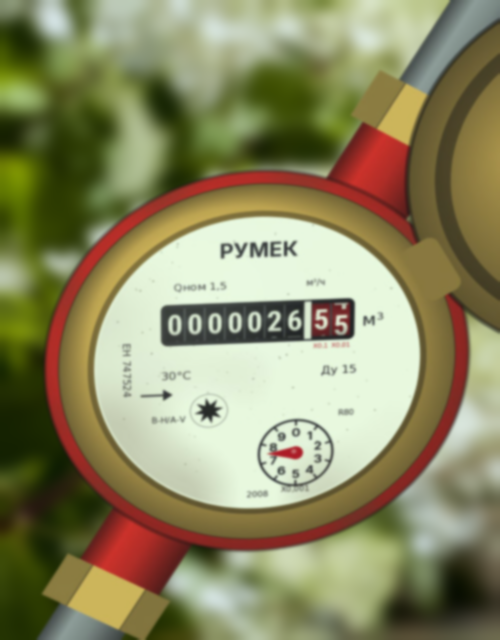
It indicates {"value": 26.547, "unit": "m³"}
